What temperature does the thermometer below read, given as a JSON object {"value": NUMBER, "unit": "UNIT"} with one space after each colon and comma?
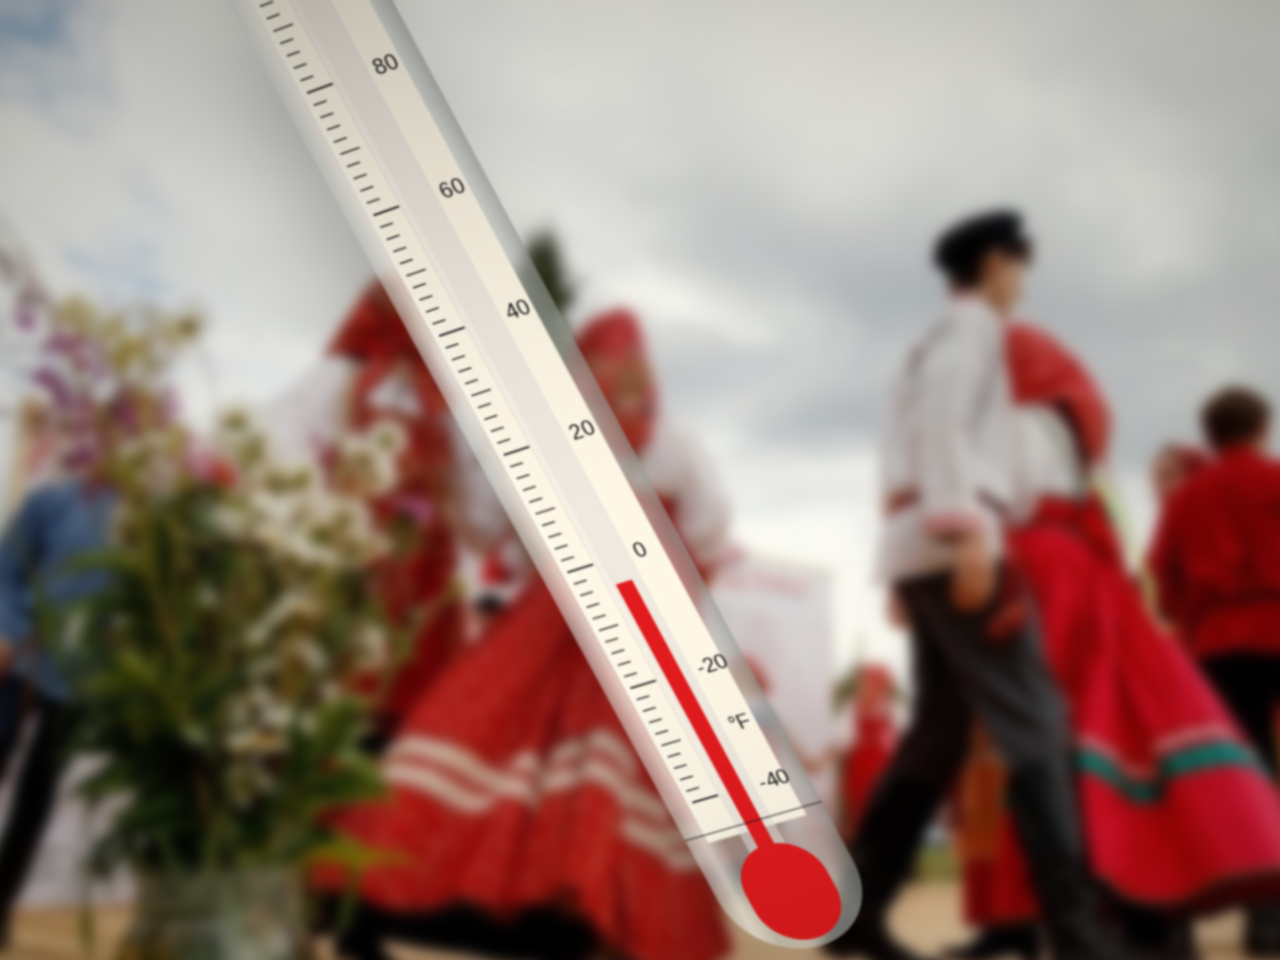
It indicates {"value": -4, "unit": "°F"}
